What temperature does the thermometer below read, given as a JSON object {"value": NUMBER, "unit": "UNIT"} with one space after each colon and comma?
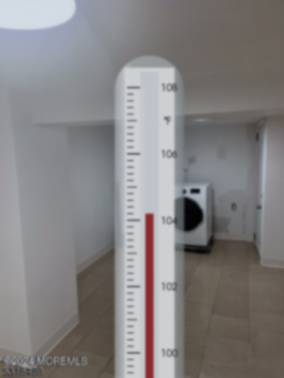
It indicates {"value": 104.2, "unit": "°F"}
